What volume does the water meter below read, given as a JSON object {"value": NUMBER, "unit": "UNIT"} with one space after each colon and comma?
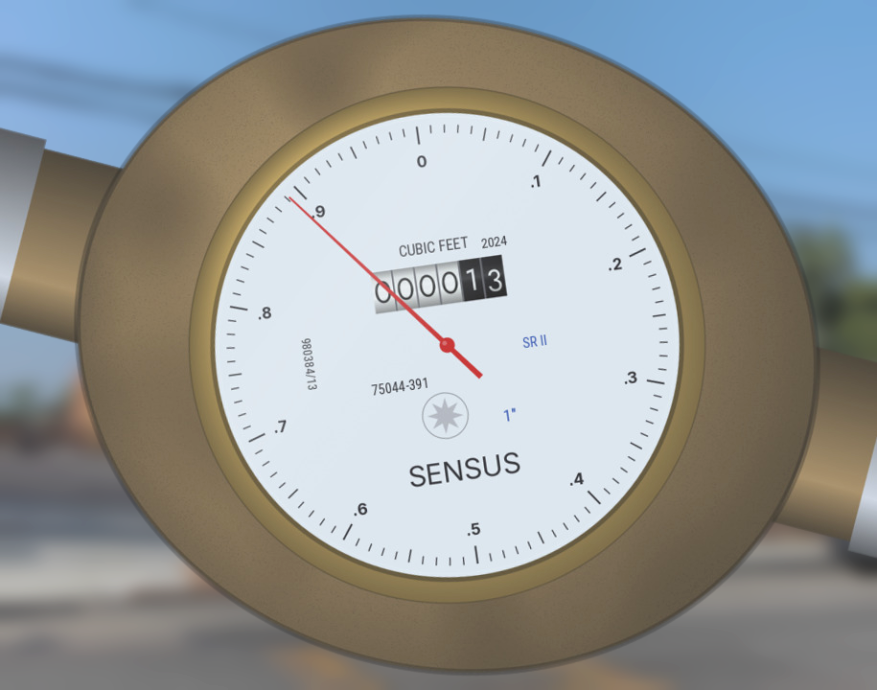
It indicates {"value": 12.89, "unit": "ft³"}
